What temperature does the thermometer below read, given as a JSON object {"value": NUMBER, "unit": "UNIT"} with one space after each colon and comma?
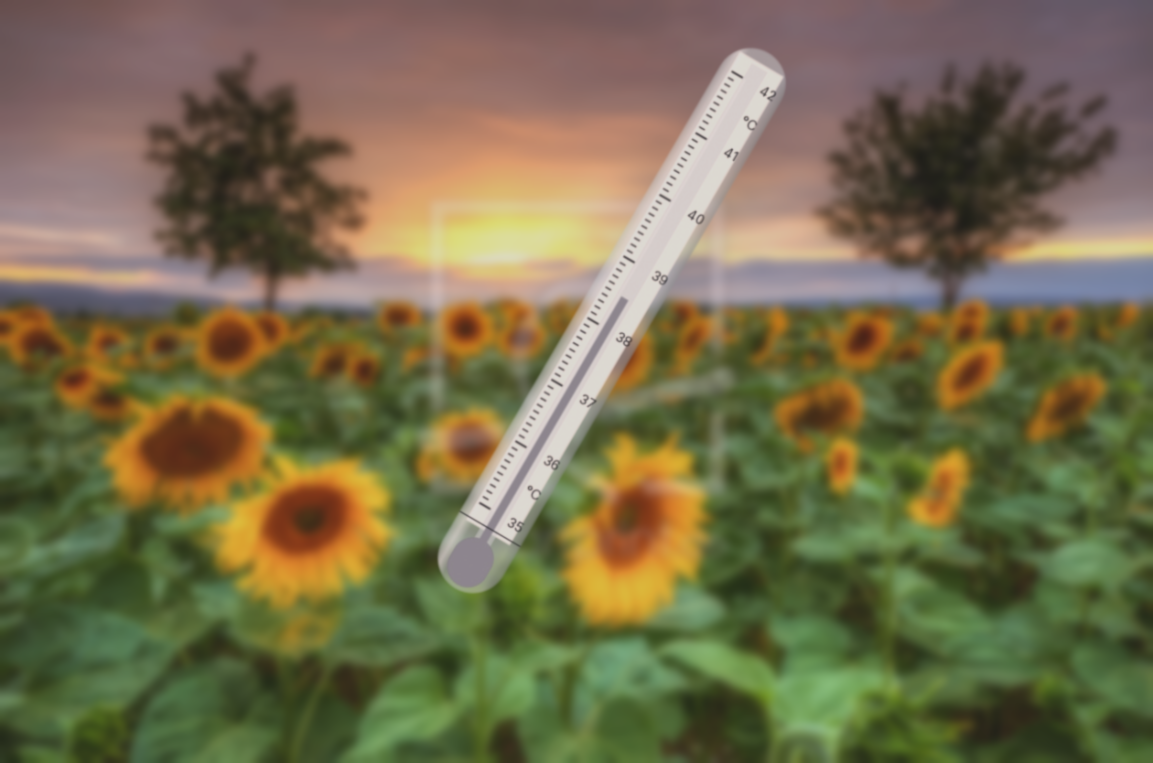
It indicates {"value": 38.5, "unit": "°C"}
